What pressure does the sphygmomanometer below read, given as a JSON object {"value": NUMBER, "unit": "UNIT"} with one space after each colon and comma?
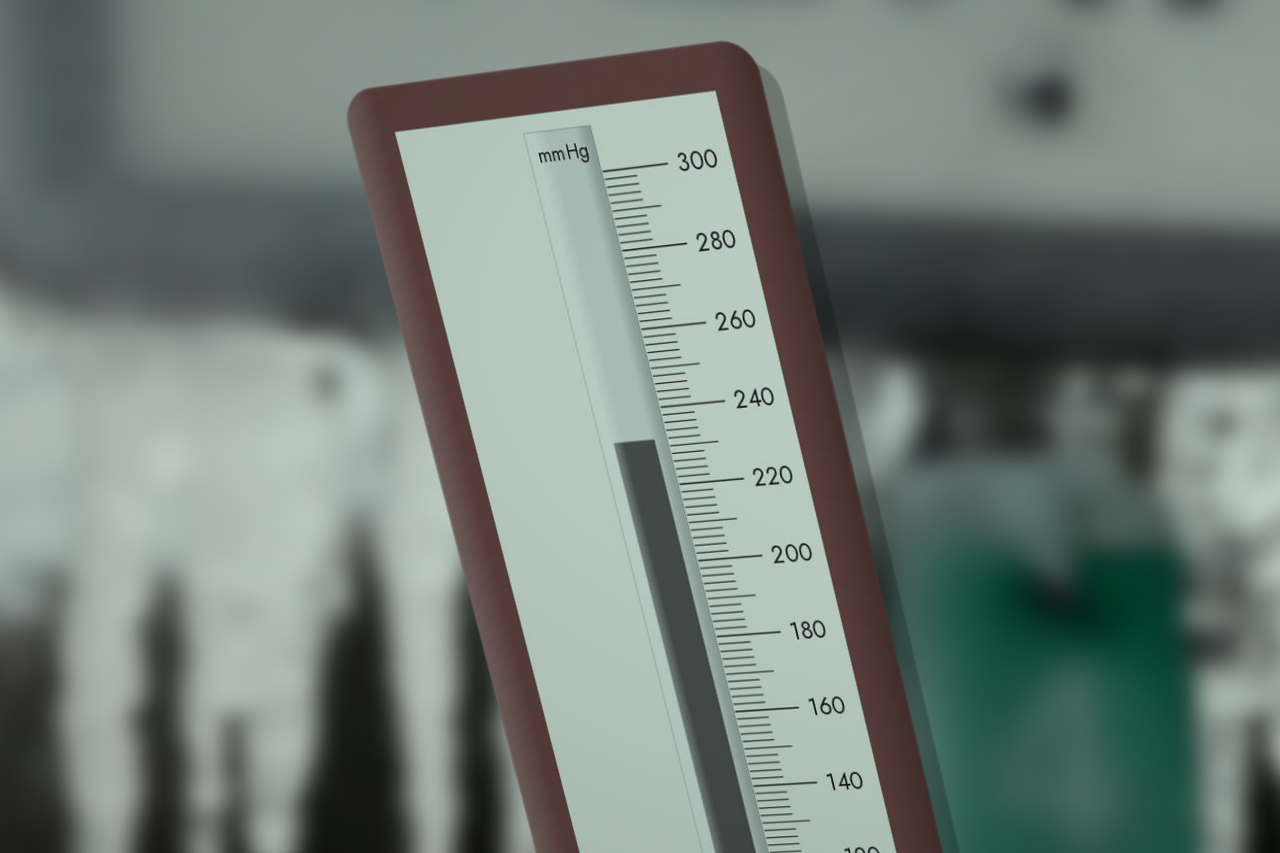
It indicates {"value": 232, "unit": "mmHg"}
